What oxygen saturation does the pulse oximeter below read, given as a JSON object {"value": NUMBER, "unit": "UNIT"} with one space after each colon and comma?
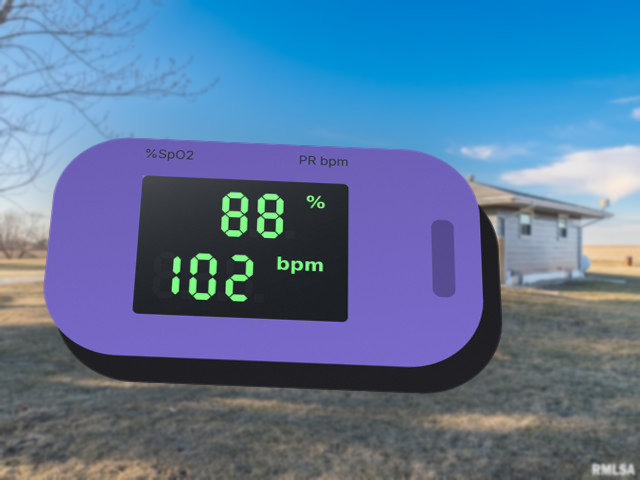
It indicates {"value": 88, "unit": "%"}
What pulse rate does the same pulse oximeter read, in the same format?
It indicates {"value": 102, "unit": "bpm"}
